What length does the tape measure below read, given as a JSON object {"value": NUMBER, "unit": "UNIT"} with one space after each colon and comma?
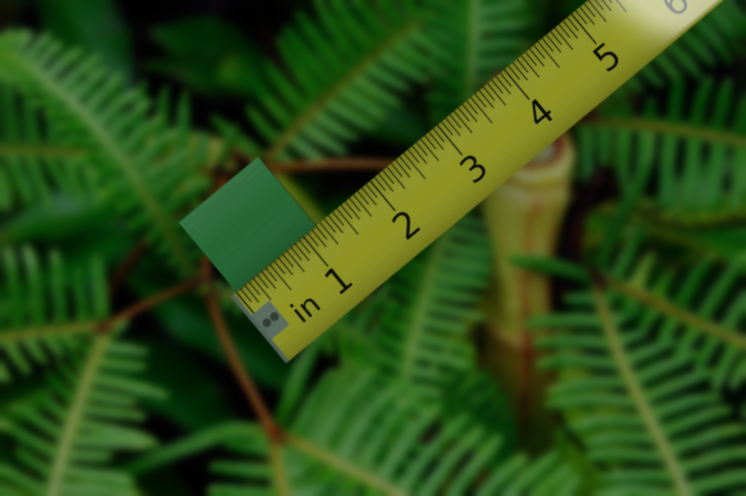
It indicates {"value": 1.1875, "unit": "in"}
